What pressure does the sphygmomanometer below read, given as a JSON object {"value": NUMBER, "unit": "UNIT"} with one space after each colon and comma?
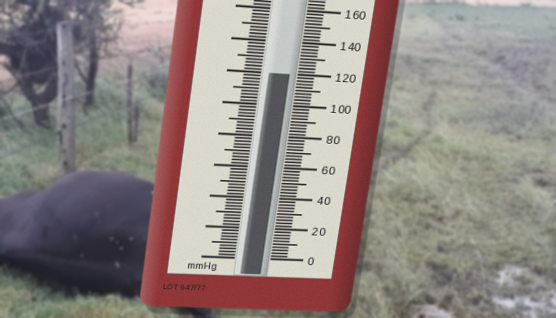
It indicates {"value": 120, "unit": "mmHg"}
